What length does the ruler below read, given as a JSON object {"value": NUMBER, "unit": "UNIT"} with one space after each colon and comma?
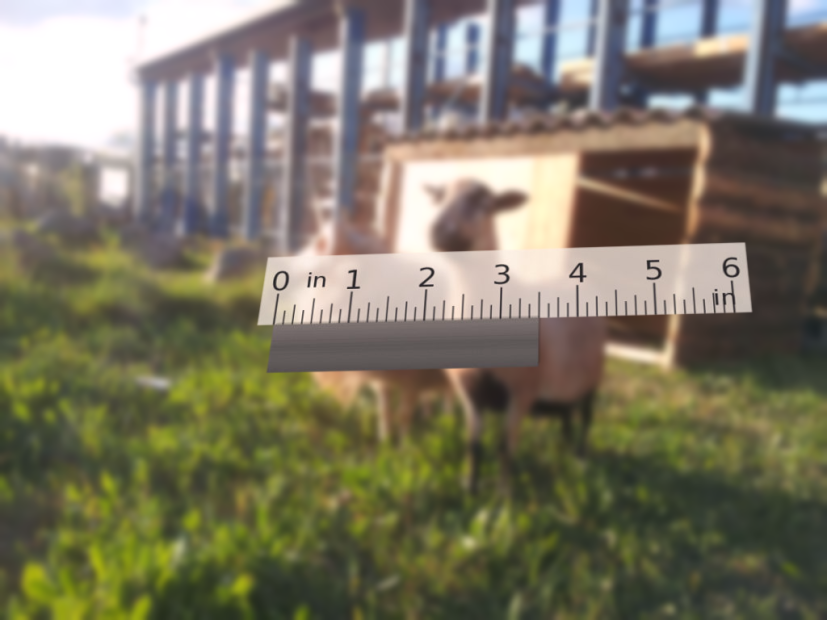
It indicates {"value": 3.5, "unit": "in"}
